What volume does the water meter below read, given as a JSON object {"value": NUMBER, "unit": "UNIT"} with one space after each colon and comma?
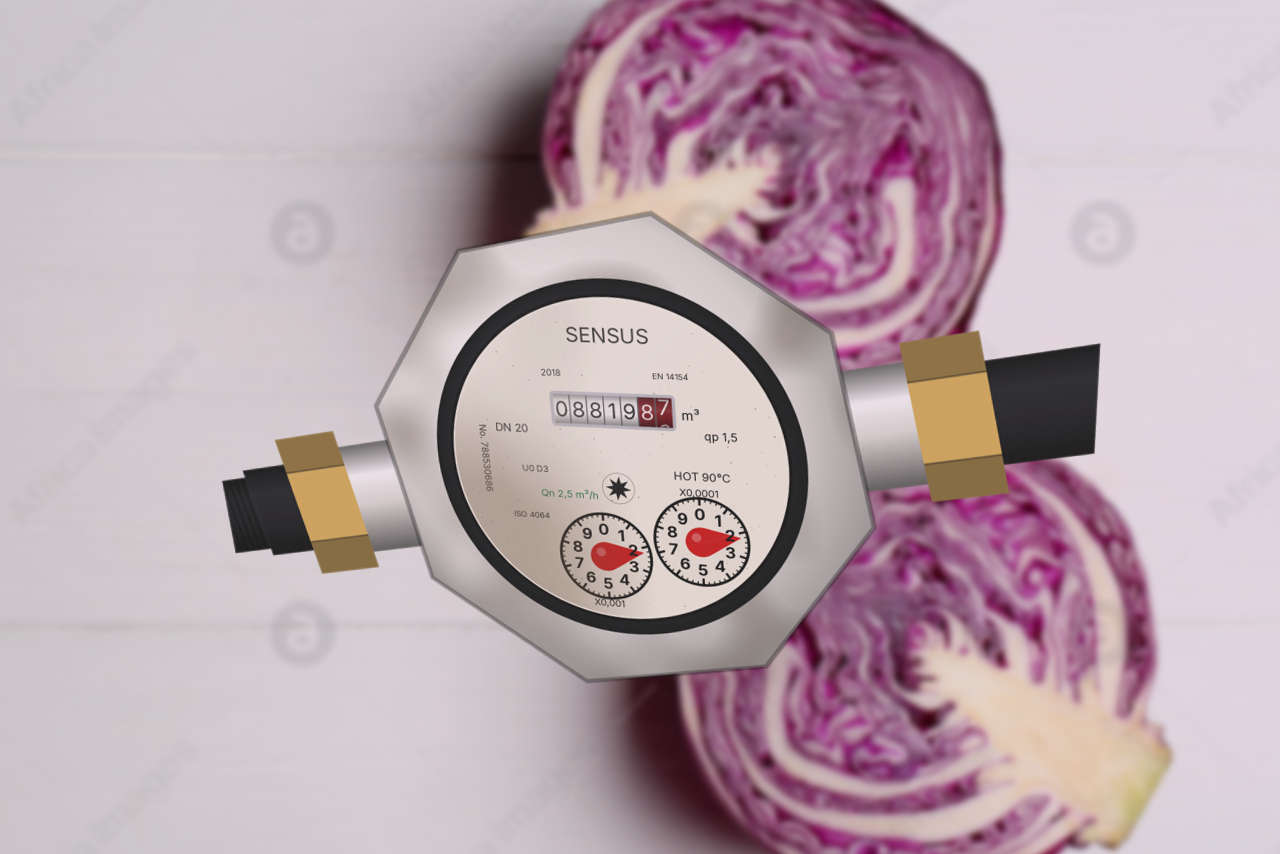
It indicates {"value": 8819.8722, "unit": "m³"}
